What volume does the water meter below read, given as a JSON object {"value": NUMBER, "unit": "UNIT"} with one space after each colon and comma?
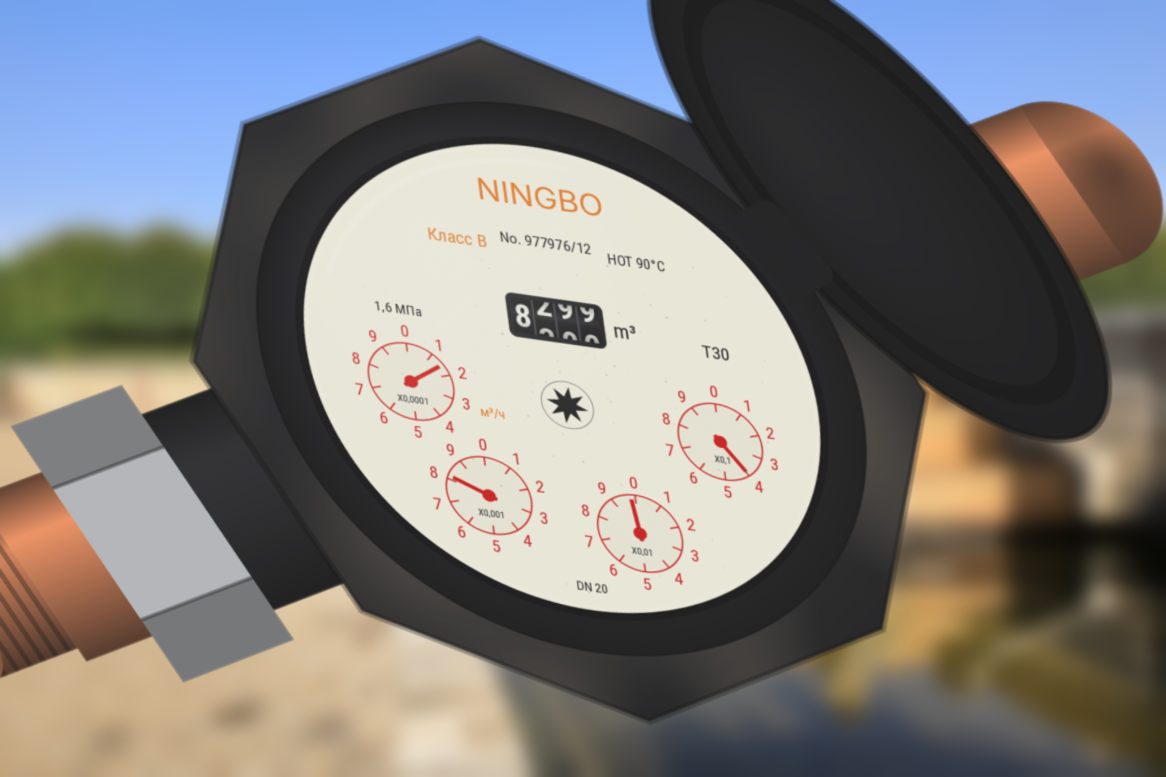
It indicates {"value": 8299.3981, "unit": "m³"}
